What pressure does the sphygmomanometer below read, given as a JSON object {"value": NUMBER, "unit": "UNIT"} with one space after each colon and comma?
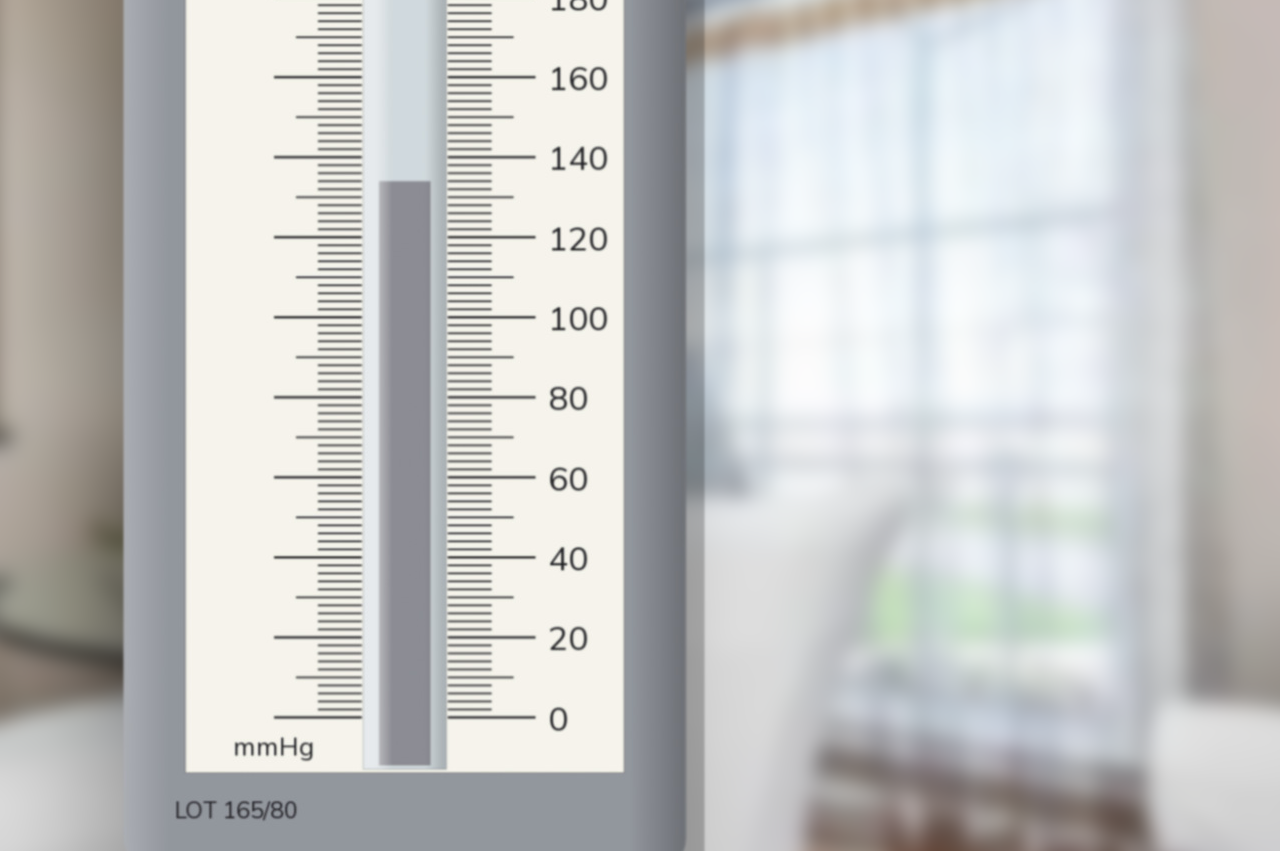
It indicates {"value": 134, "unit": "mmHg"}
